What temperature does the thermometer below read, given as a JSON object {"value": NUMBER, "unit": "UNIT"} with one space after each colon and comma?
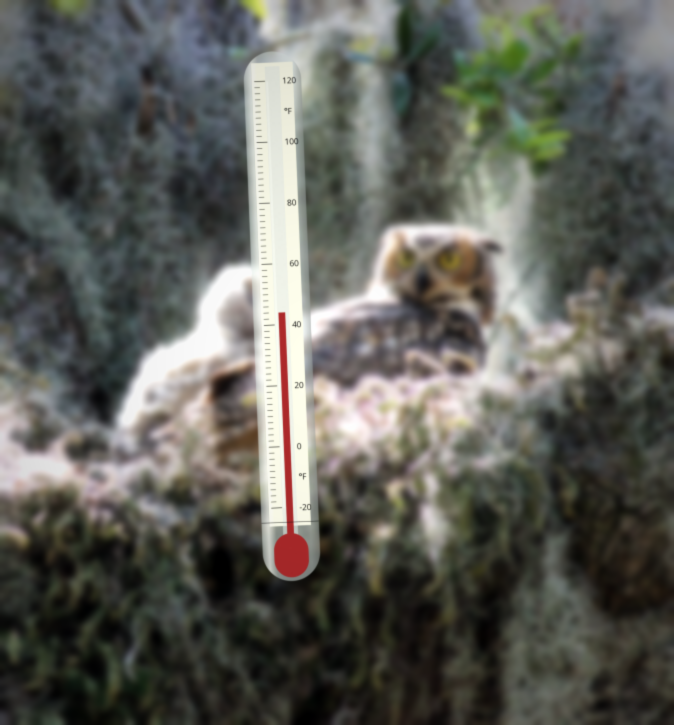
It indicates {"value": 44, "unit": "°F"}
